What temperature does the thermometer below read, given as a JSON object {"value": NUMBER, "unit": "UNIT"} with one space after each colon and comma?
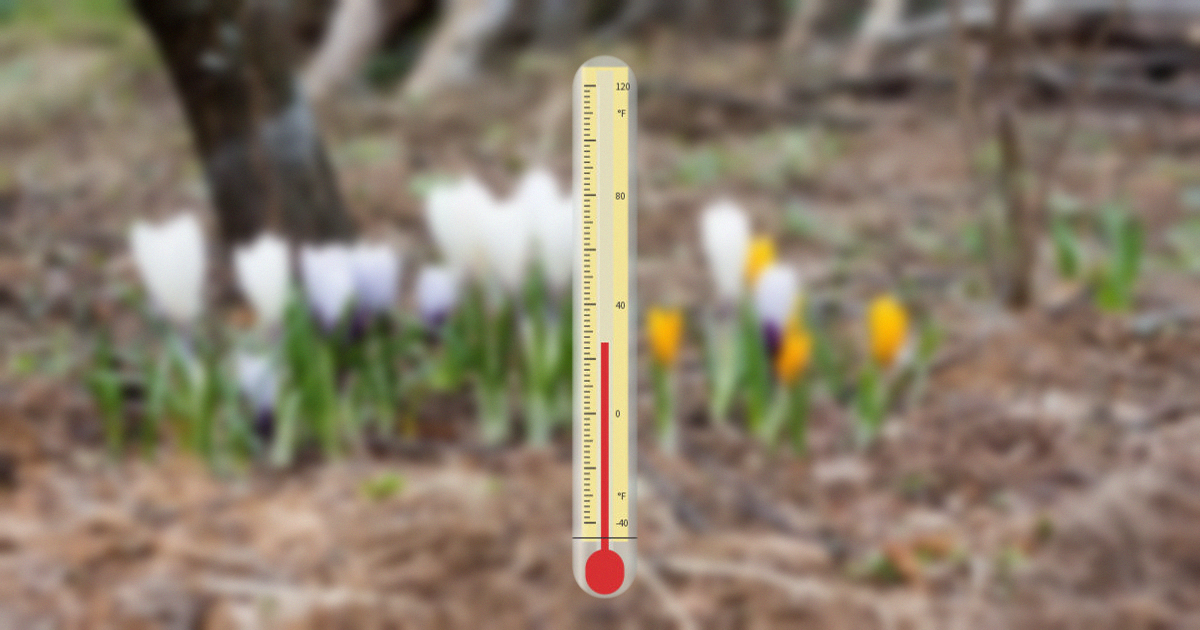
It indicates {"value": 26, "unit": "°F"}
